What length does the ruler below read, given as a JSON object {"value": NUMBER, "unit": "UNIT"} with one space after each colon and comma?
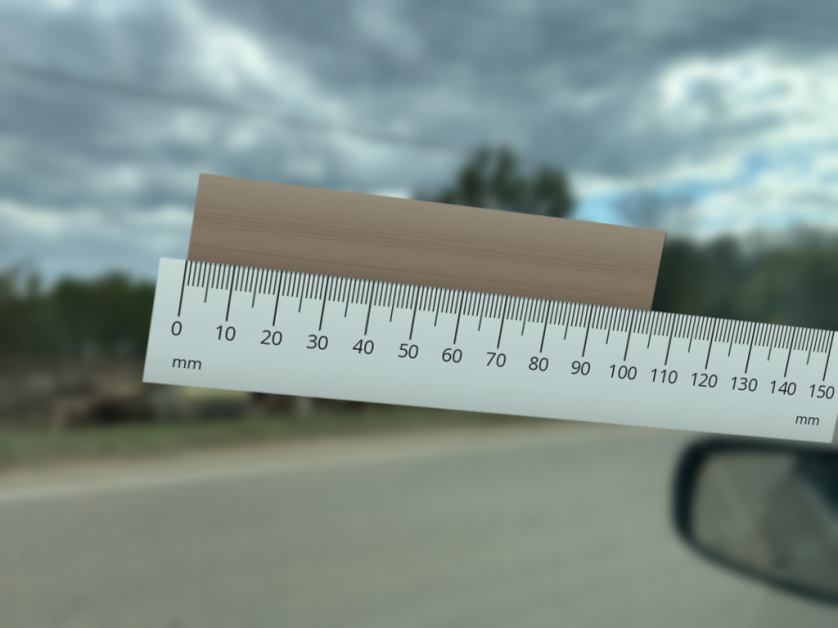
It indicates {"value": 104, "unit": "mm"}
